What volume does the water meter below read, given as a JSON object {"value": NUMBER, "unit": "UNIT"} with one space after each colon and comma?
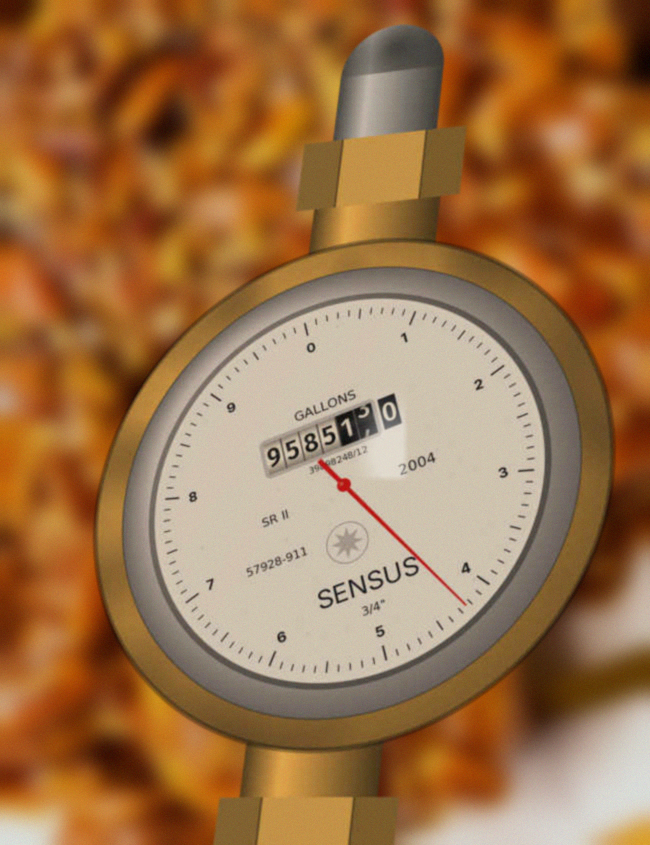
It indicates {"value": 9585134.2, "unit": "gal"}
